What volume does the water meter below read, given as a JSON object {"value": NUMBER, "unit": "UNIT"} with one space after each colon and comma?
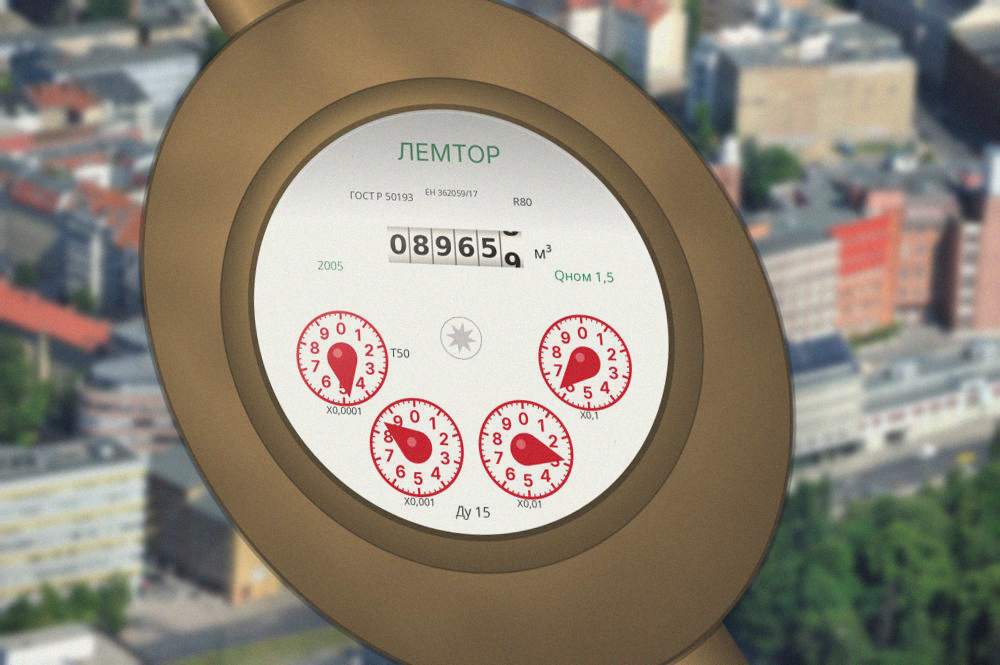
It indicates {"value": 89658.6284, "unit": "m³"}
